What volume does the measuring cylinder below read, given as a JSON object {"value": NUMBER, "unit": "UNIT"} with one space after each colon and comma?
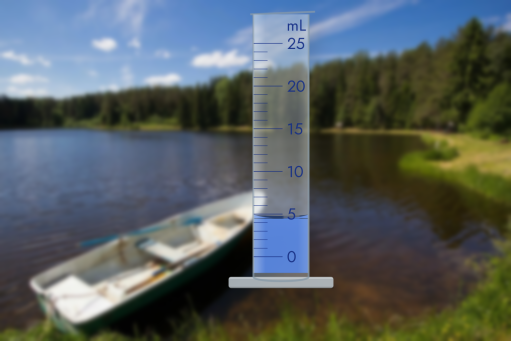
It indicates {"value": 4.5, "unit": "mL"}
